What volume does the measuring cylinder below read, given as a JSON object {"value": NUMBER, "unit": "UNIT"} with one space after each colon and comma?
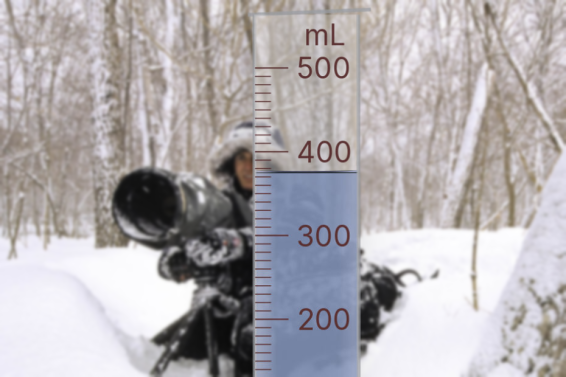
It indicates {"value": 375, "unit": "mL"}
